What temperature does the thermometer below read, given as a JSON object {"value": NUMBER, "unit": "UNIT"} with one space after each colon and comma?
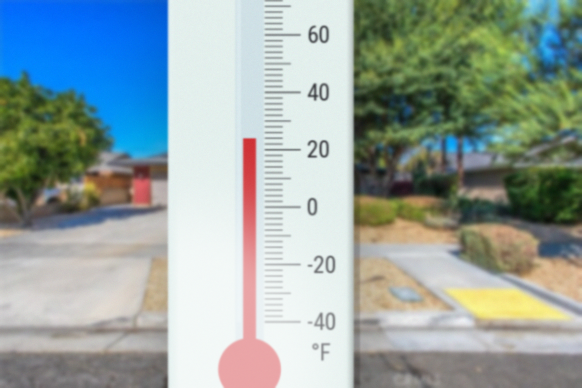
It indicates {"value": 24, "unit": "°F"}
